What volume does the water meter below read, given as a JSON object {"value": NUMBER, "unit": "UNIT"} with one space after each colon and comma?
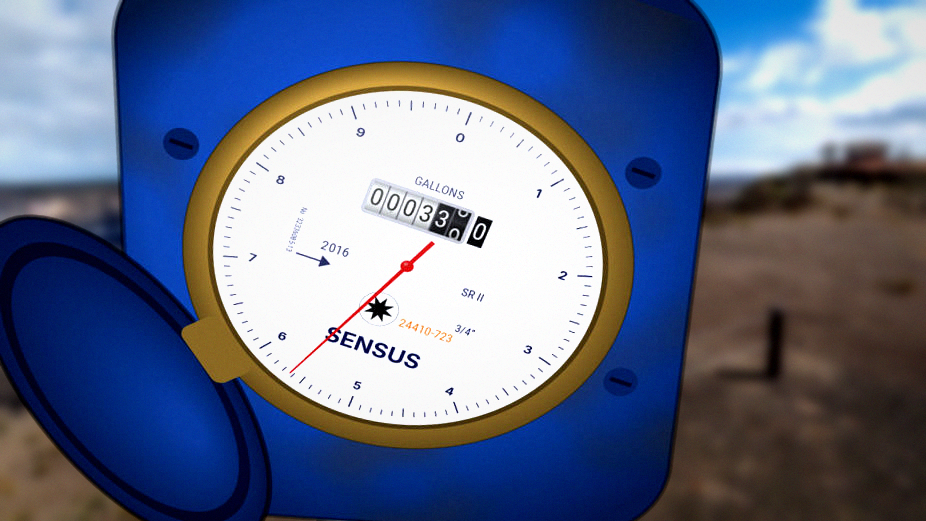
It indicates {"value": 3385.6, "unit": "gal"}
